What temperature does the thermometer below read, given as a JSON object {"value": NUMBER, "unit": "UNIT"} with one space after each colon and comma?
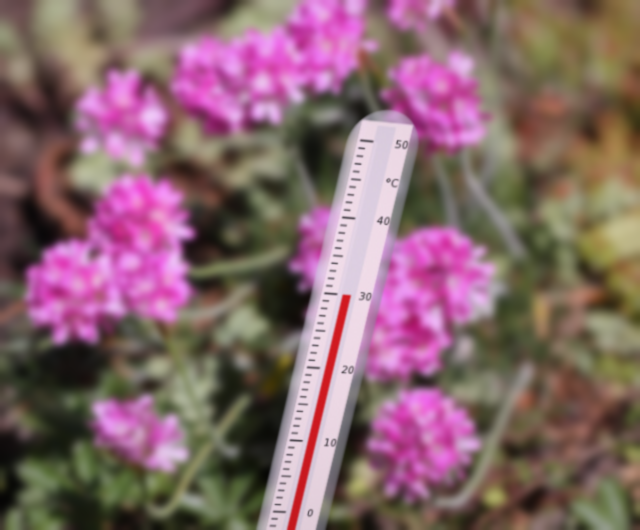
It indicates {"value": 30, "unit": "°C"}
